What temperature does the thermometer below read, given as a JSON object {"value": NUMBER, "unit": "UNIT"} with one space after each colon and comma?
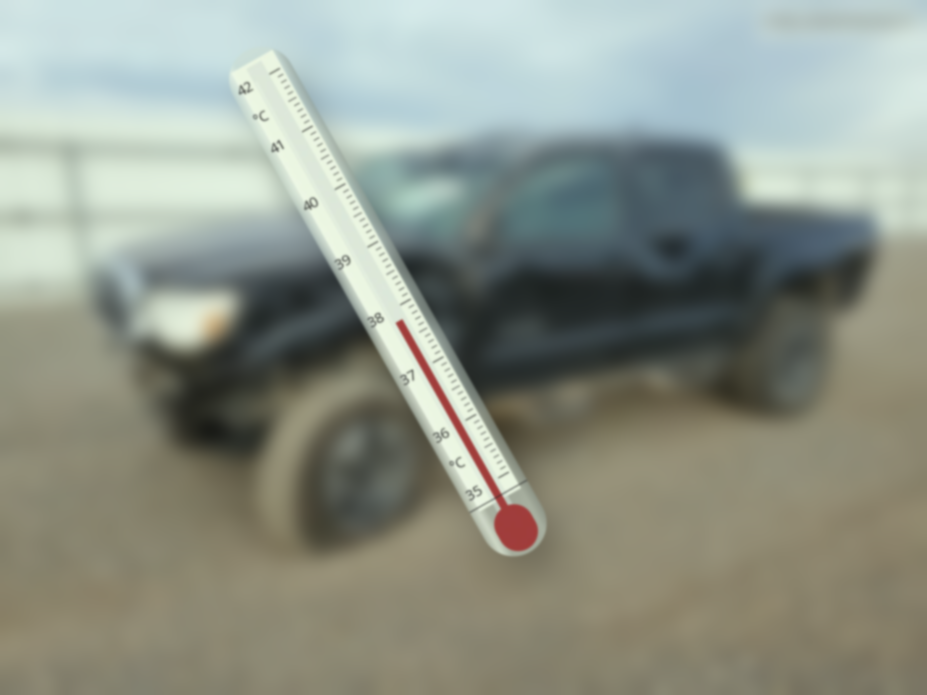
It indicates {"value": 37.8, "unit": "°C"}
